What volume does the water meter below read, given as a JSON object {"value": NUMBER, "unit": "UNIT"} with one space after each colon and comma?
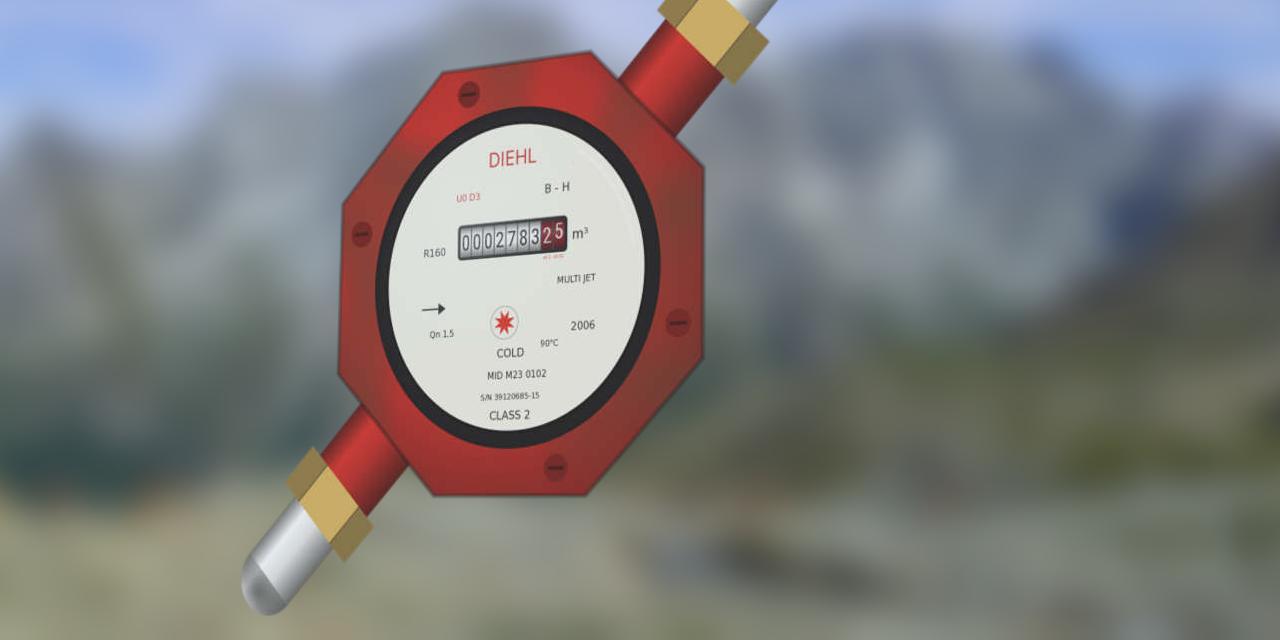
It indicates {"value": 2783.25, "unit": "m³"}
